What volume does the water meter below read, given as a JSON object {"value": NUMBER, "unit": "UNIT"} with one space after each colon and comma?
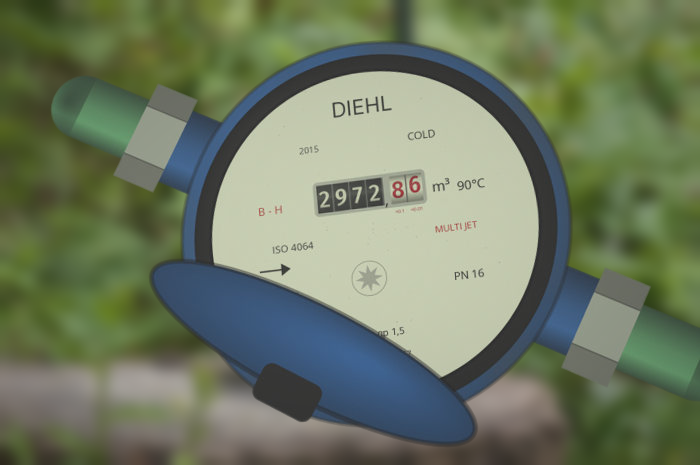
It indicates {"value": 2972.86, "unit": "m³"}
